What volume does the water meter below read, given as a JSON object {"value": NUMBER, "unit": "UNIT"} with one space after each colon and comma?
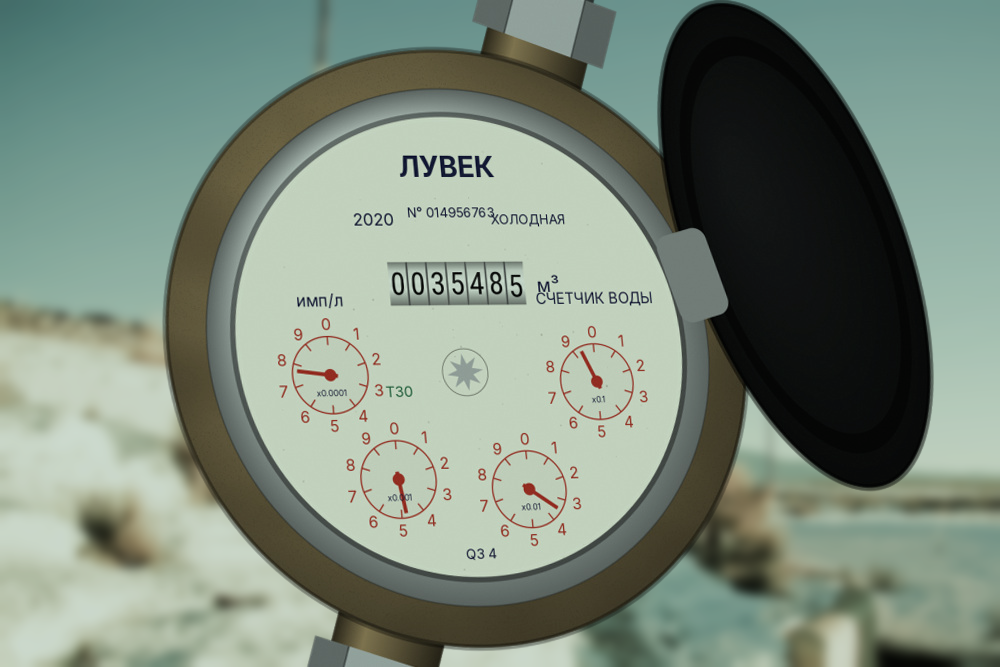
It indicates {"value": 35484.9347, "unit": "m³"}
